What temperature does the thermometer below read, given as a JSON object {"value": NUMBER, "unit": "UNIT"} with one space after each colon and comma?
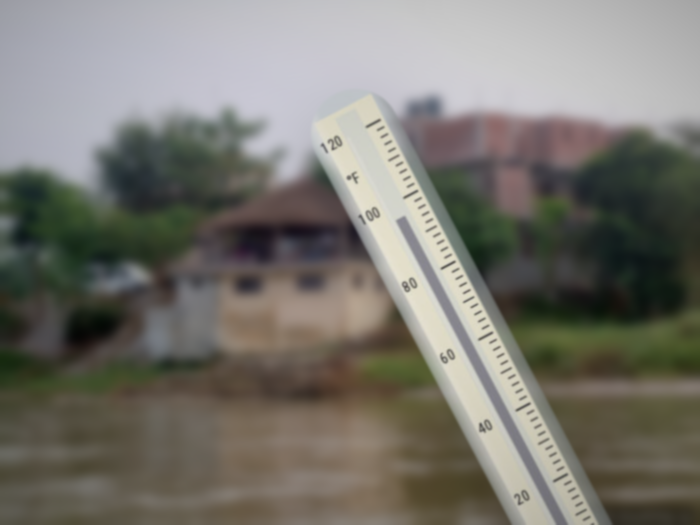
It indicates {"value": 96, "unit": "°F"}
